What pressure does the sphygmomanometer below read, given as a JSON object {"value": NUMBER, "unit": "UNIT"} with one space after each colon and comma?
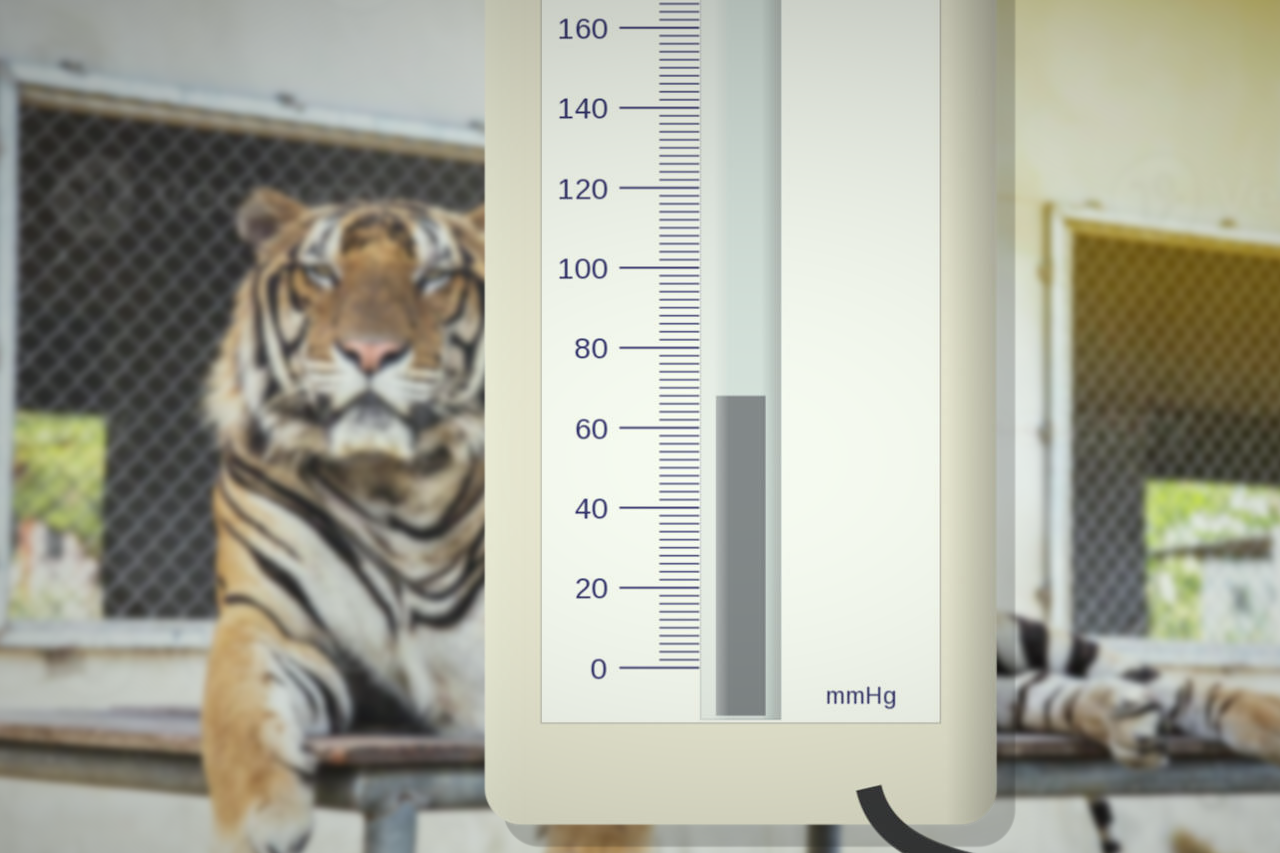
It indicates {"value": 68, "unit": "mmHg"}
